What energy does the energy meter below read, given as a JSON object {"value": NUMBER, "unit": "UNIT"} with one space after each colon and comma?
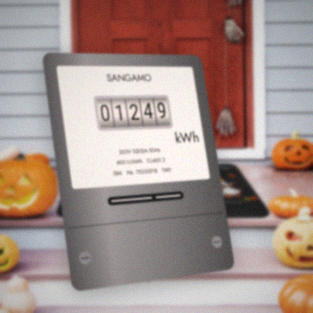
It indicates {"value": 1249, "unit": "kWh"}
